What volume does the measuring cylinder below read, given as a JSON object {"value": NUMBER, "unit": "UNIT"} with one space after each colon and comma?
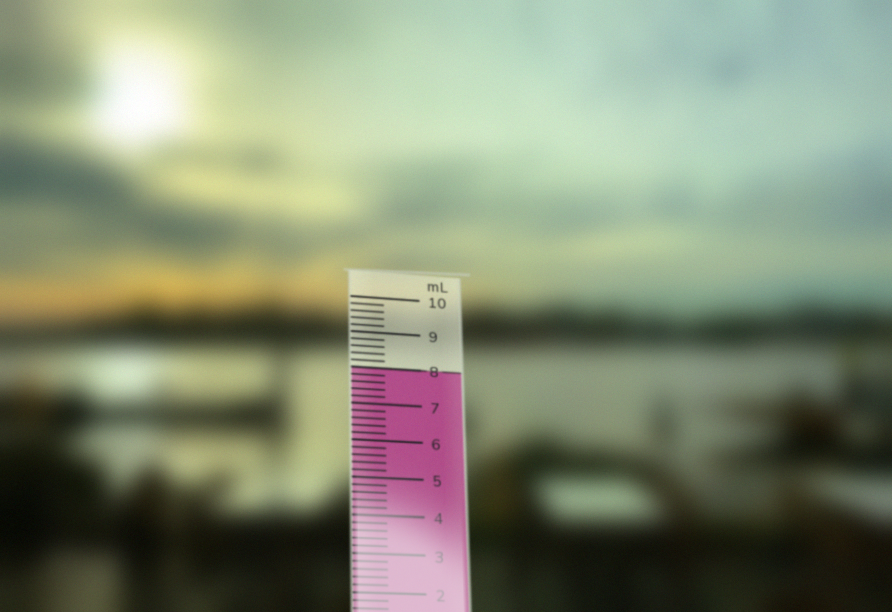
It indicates {"value": 8, "unit": "mL"}
